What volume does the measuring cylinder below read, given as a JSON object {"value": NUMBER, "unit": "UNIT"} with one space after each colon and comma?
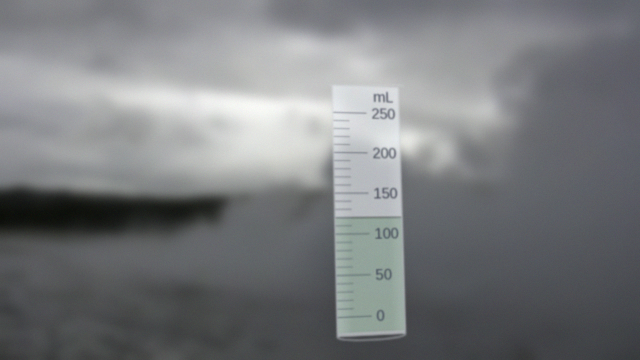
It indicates {"value": 120, "unit": "mL"}
